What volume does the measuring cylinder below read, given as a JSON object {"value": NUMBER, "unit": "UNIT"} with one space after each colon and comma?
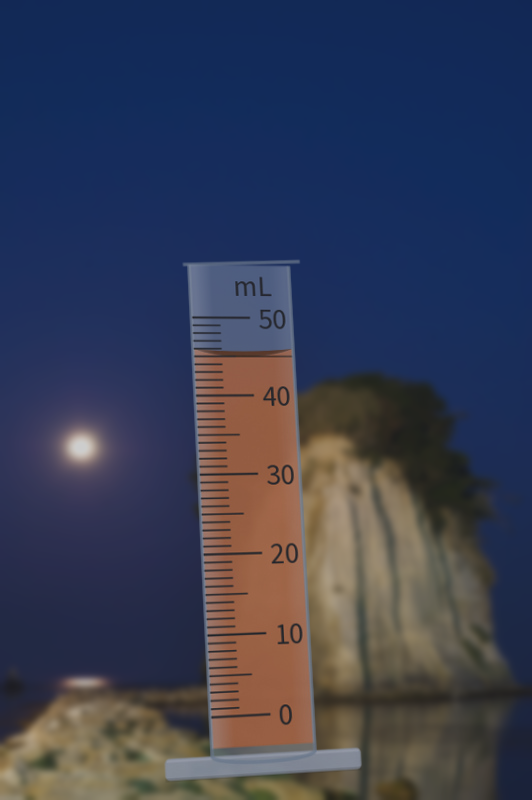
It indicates {"value": 45, "unit": "mL"}
